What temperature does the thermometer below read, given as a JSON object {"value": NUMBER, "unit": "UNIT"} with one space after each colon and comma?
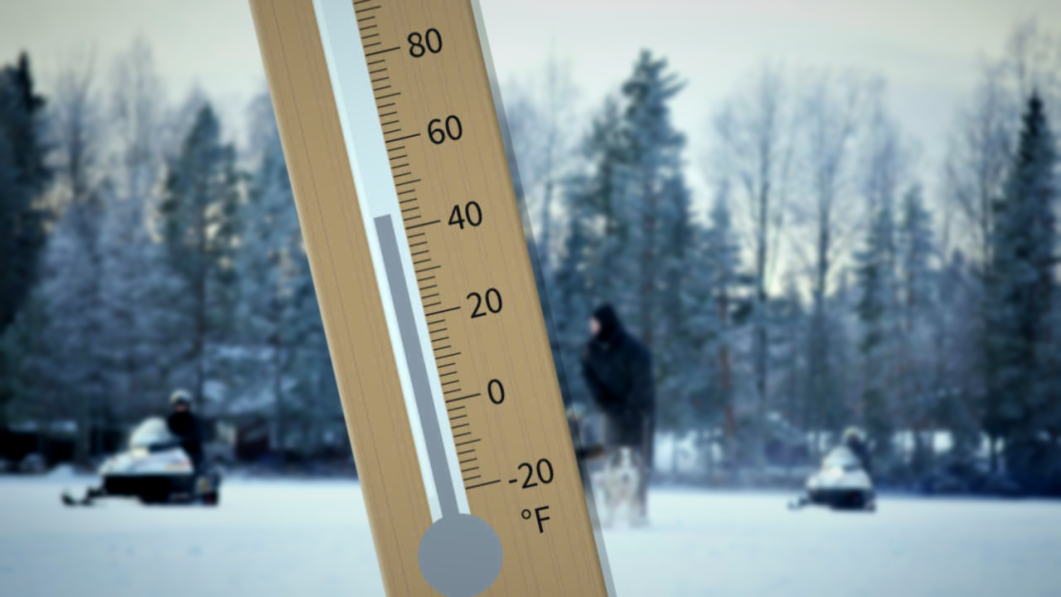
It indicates {"value": 44, "unit": "°F"}
